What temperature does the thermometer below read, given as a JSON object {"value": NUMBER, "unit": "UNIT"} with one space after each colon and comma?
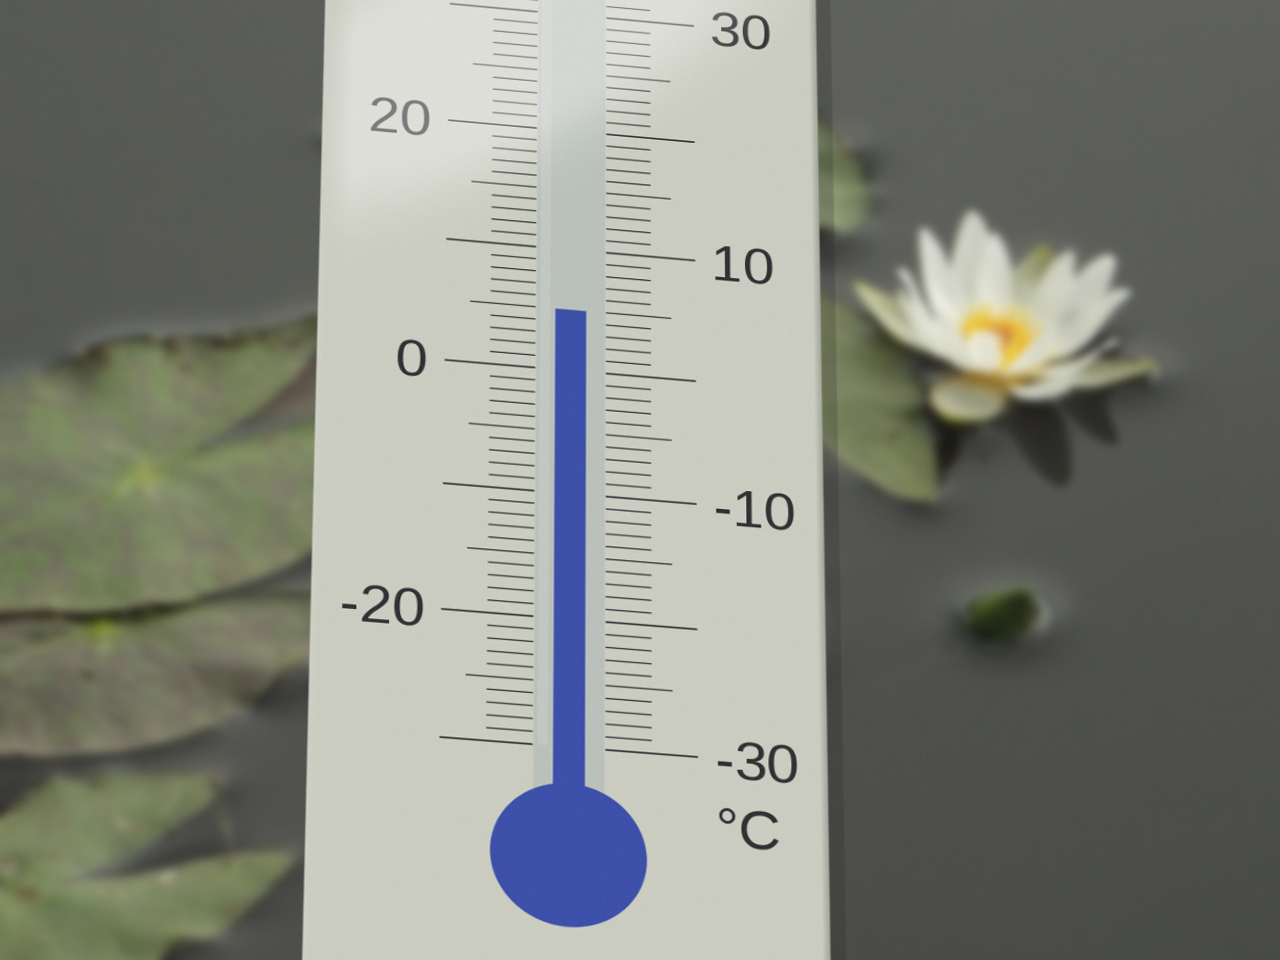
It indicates {"value": 5, "unit": "°C"}
